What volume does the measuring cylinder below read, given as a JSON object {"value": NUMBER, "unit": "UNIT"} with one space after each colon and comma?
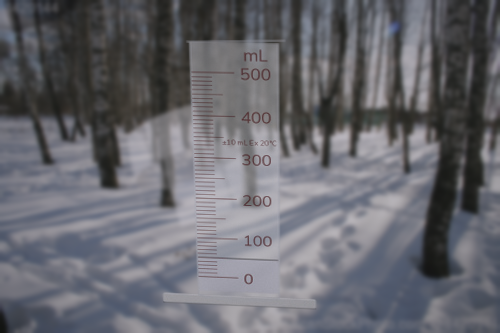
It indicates {"value": 50, "unit": "mL"}
